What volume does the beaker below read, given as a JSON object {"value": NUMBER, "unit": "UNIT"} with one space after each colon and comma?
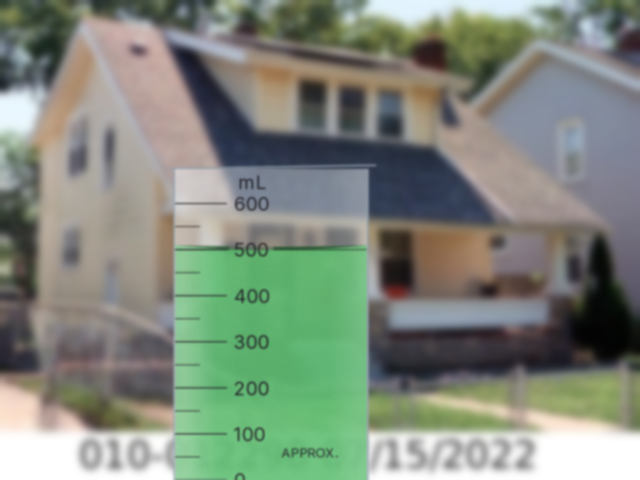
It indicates {"value": 500, "unit": "mL"}
